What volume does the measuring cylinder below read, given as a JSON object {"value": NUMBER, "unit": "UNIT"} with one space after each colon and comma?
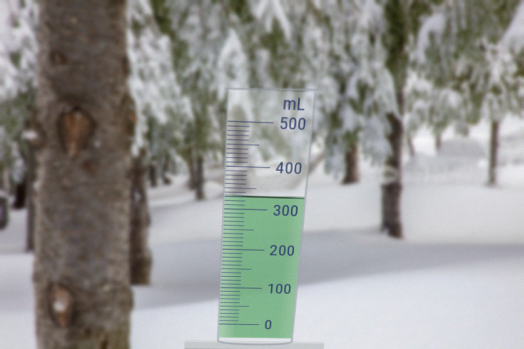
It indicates {"value": 330, "unit": "mL"}
